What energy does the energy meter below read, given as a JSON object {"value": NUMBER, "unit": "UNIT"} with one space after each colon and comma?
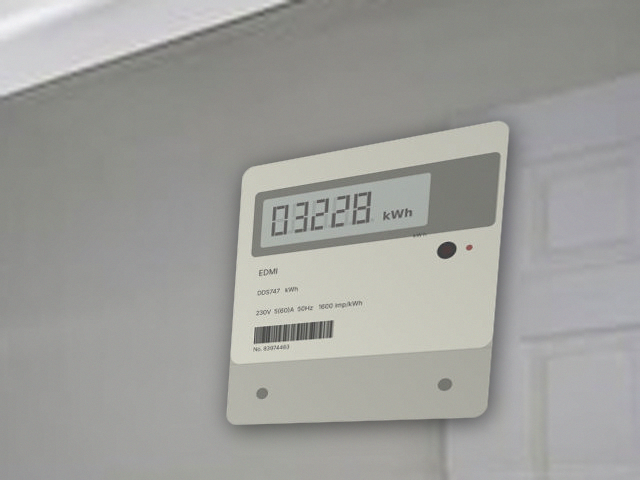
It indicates {"value": 3228, "unit": "kWh"}
